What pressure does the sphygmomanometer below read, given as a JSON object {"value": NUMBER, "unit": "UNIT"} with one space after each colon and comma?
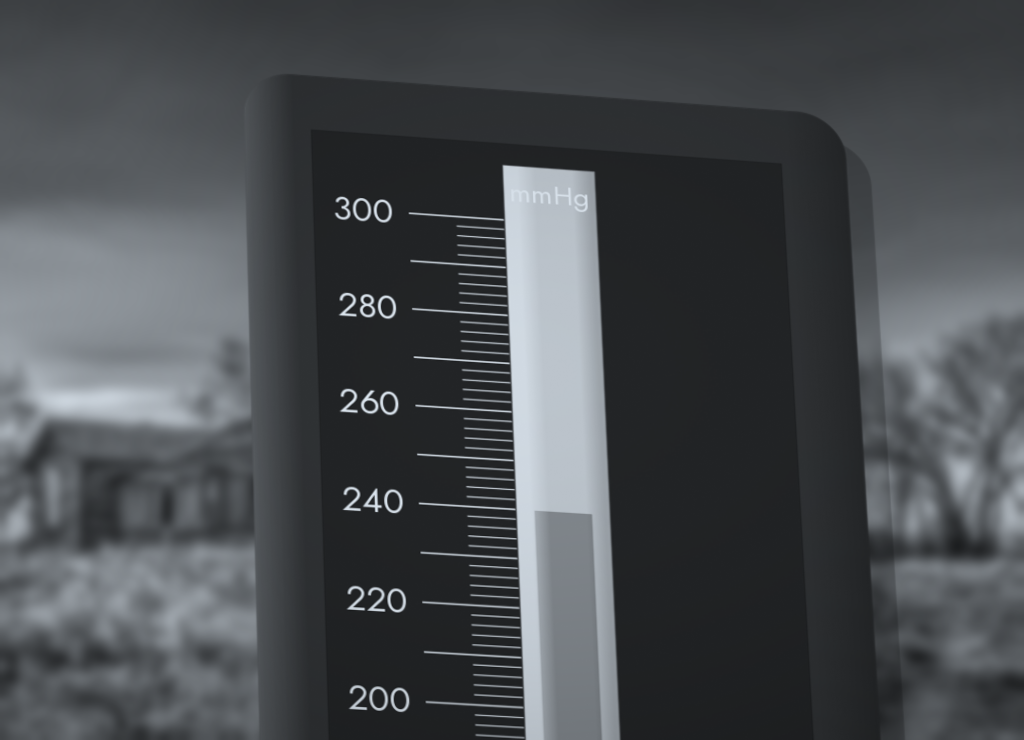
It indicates {"value": 240, "unit": "mmHg"}
